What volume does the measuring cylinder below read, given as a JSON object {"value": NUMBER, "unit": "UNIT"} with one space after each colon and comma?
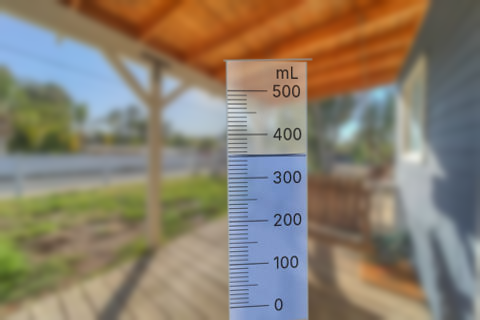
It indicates {"value": 350, "unit": "mL"}
